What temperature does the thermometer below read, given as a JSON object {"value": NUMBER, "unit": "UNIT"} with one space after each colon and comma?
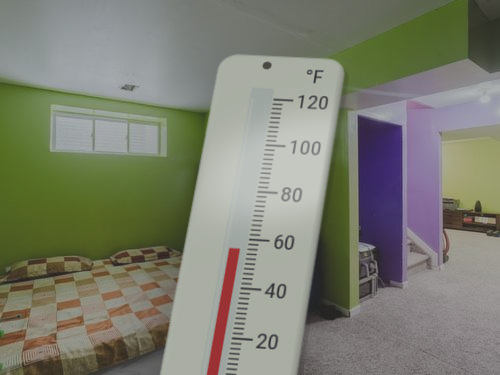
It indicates {"value": 56, "unit": "°F"}
